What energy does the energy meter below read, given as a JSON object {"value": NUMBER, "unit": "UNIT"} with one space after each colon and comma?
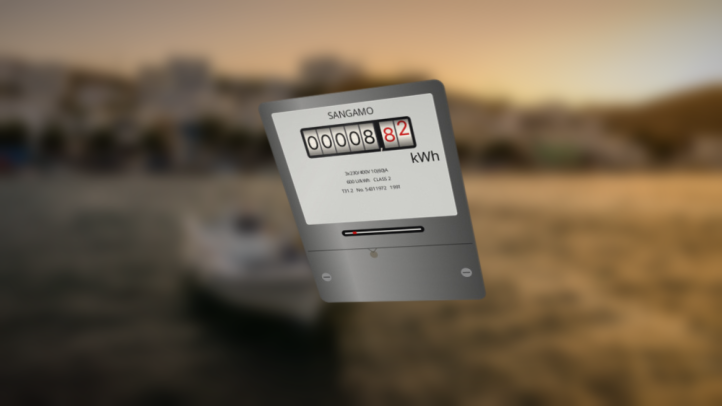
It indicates {"value": 8.82, "unit": "kWh"}
